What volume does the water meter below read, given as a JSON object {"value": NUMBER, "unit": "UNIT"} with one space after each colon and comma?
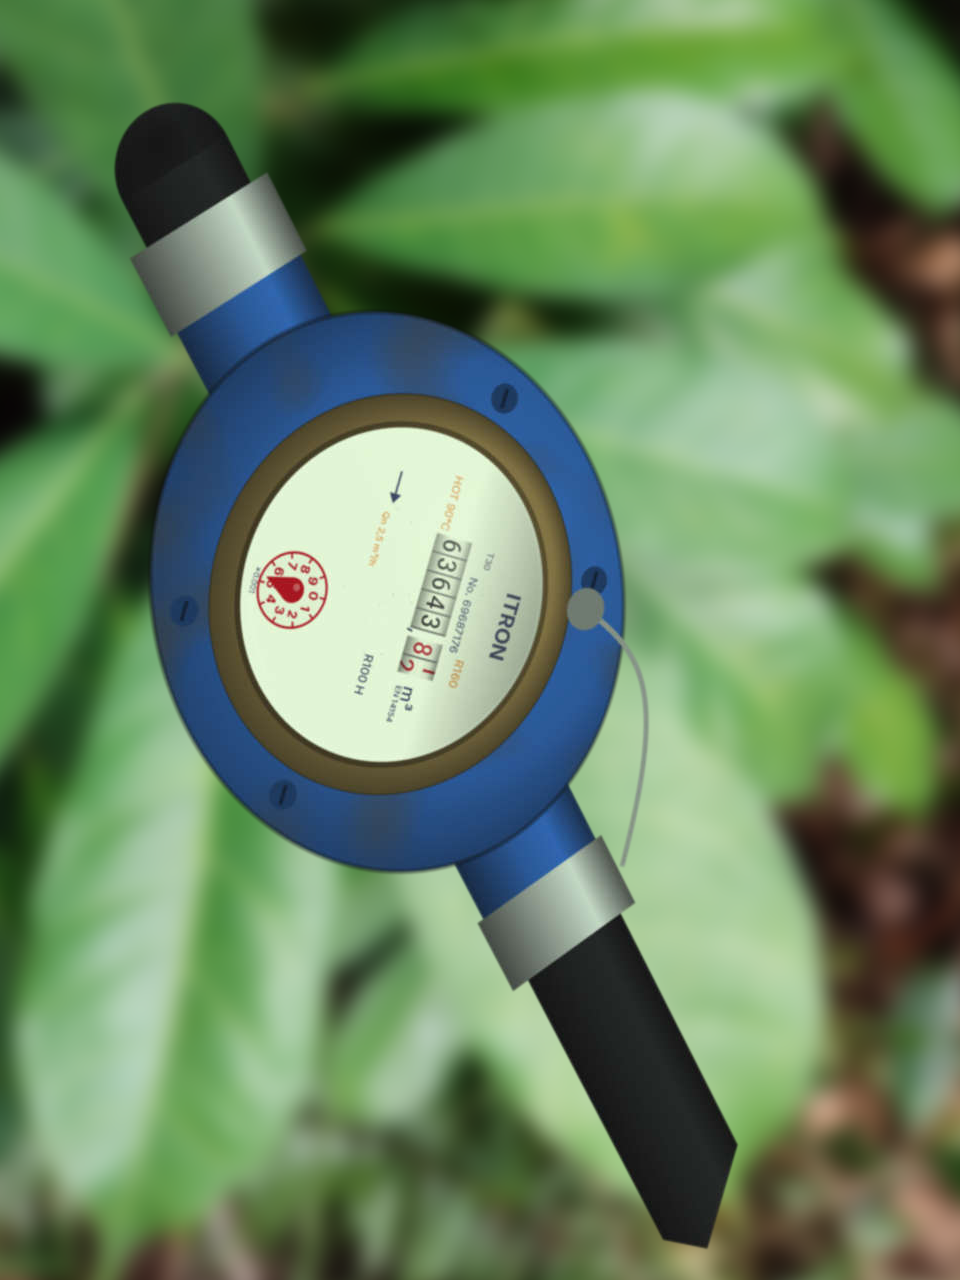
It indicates {"value": 63643.815, "unit": "m³"}
